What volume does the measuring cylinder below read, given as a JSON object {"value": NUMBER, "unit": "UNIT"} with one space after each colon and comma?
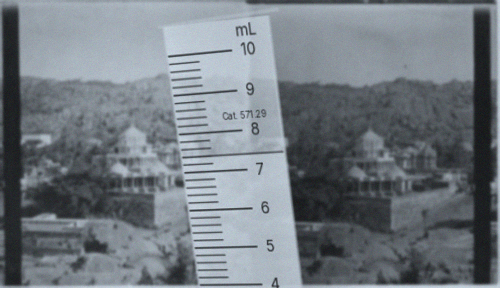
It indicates {"value": 7.4, "unit": "mL"}
